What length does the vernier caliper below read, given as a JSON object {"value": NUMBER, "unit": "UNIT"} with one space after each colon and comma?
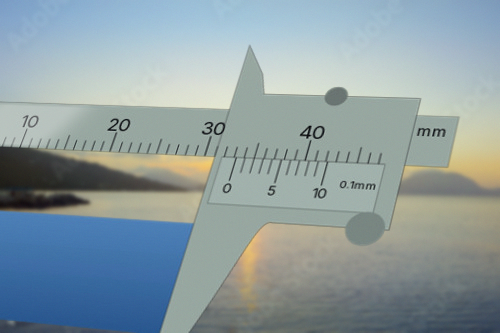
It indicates {"value": 33.2, "unit": "mm"}
